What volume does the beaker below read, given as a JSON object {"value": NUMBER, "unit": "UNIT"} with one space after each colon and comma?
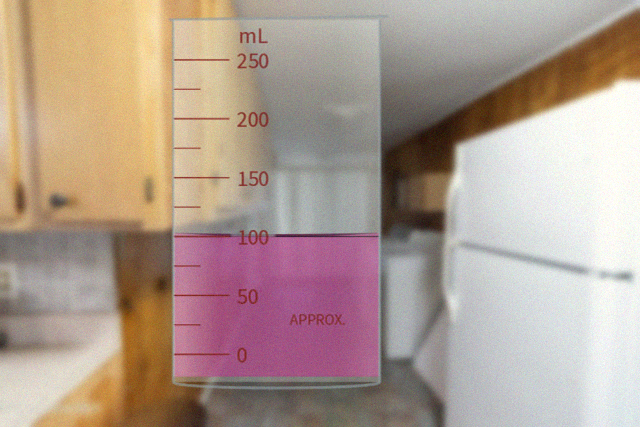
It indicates {"value": 100, "unit": "mL"}
